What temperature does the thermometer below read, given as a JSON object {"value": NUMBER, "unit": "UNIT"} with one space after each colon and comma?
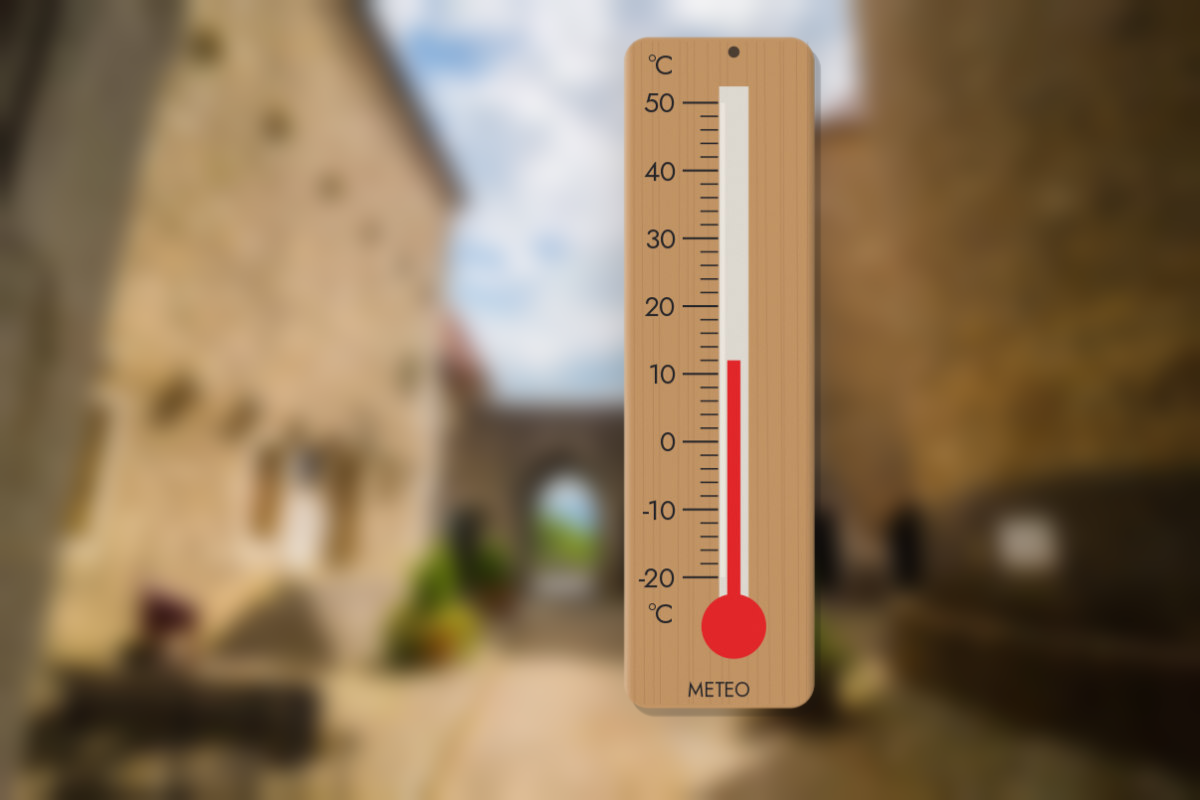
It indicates {"value": 12, "unit": "°C"}
